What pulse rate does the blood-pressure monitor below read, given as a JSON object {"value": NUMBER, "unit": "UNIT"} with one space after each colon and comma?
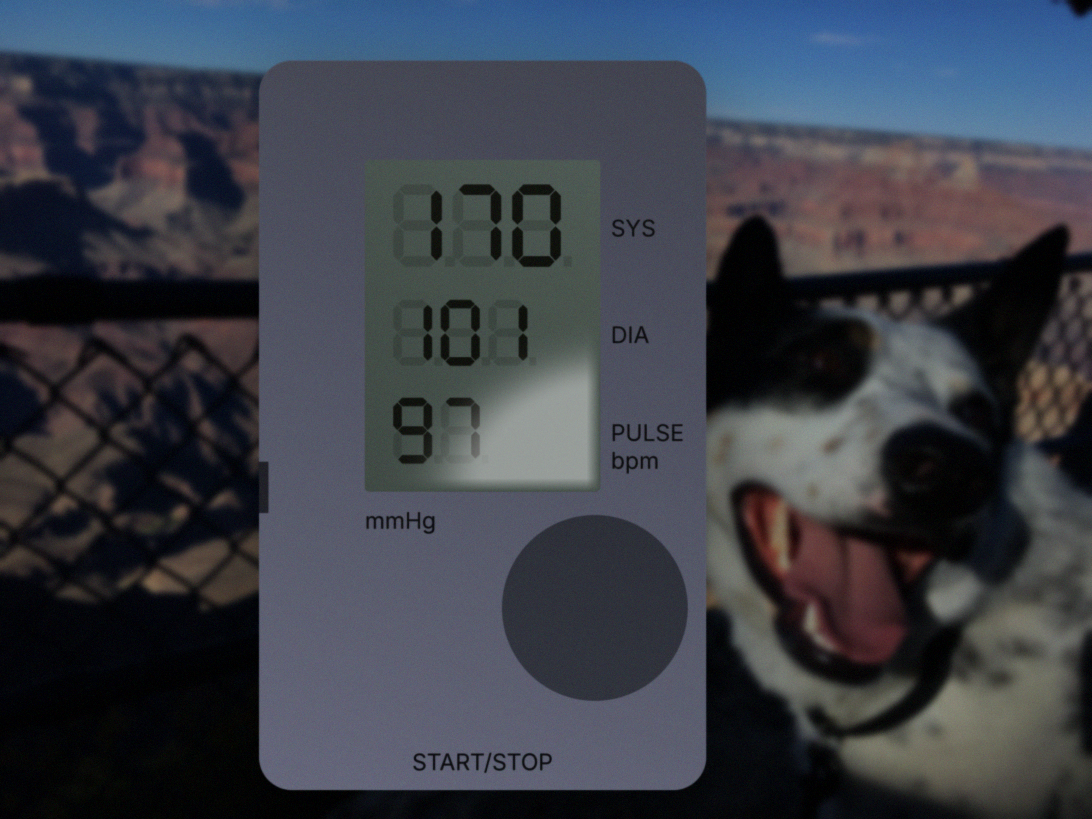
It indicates {"value": 97, "unit": "bpm"}
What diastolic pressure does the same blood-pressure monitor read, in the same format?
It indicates {"value": 101, "unit": "mmHg"}
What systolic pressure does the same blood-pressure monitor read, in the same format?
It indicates {"value": 170, "unit": "mmHg"}
